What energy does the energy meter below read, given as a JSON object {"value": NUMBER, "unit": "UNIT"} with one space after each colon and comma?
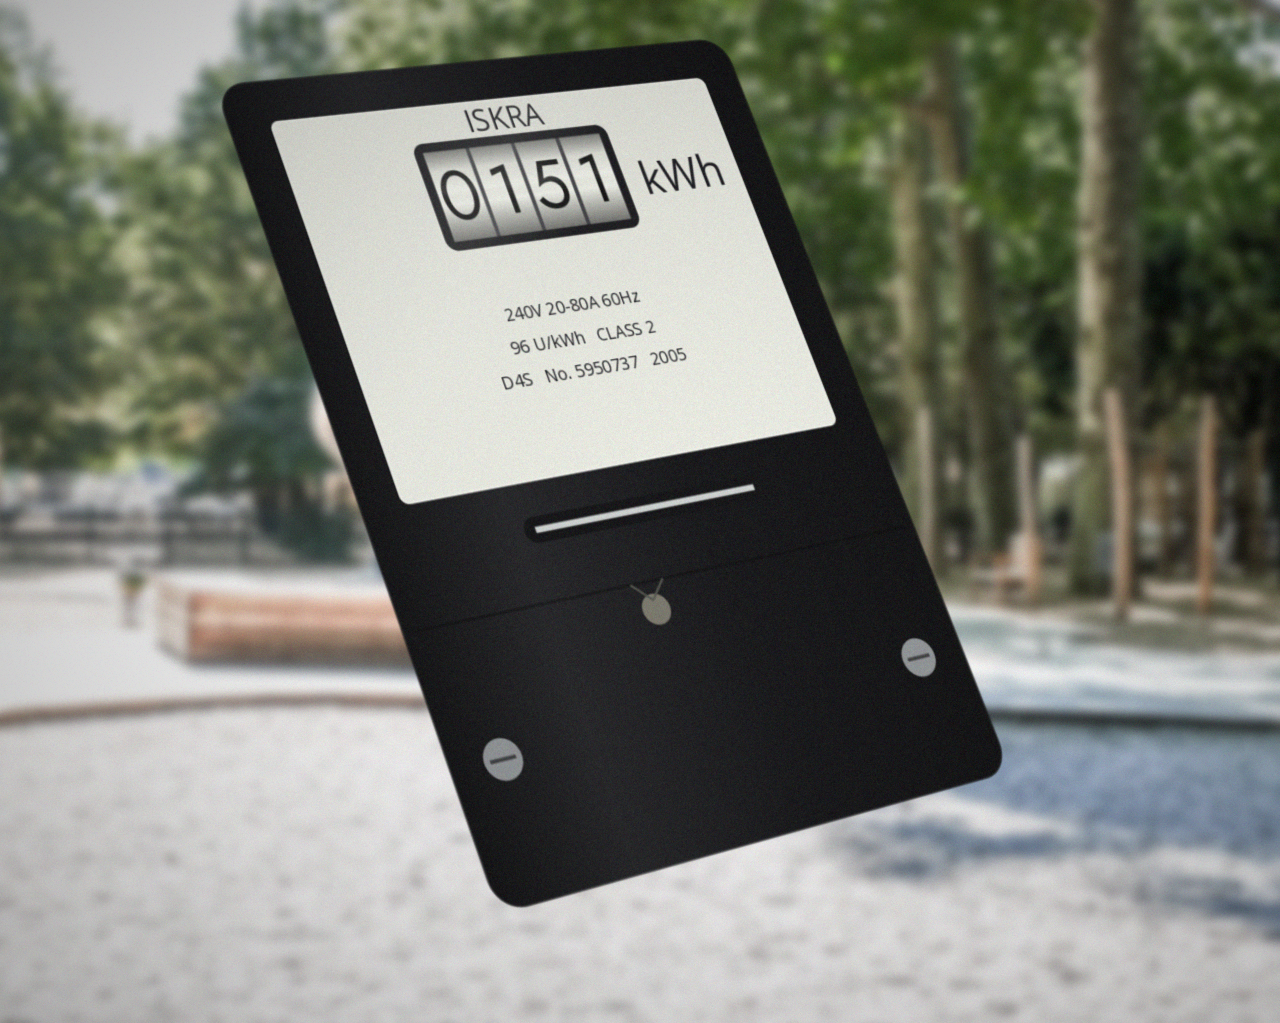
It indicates {"value": 151, "unit": "kWh"}
